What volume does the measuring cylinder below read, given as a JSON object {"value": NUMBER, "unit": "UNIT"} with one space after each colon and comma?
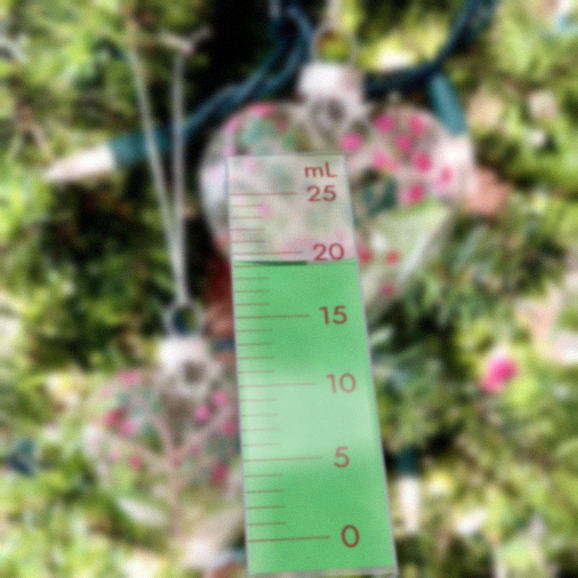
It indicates {"value": 19, "unit": "mL"}
